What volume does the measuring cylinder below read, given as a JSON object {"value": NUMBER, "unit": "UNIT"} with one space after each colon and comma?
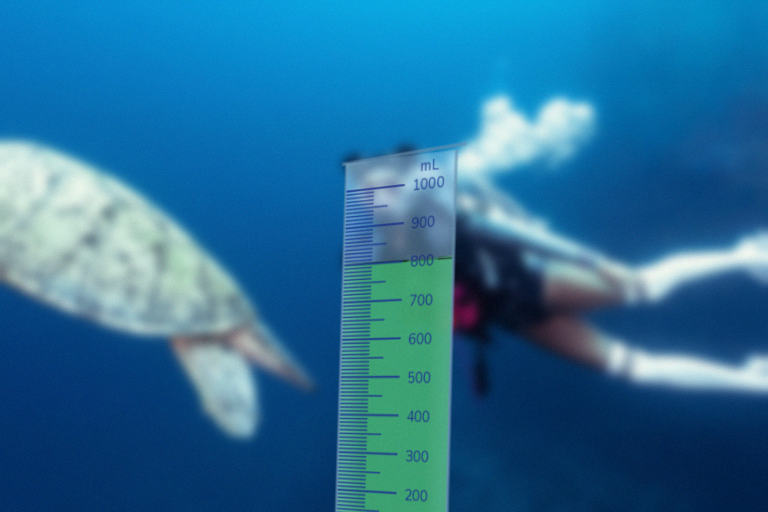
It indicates {"value": 800, "unit": "mL"}
